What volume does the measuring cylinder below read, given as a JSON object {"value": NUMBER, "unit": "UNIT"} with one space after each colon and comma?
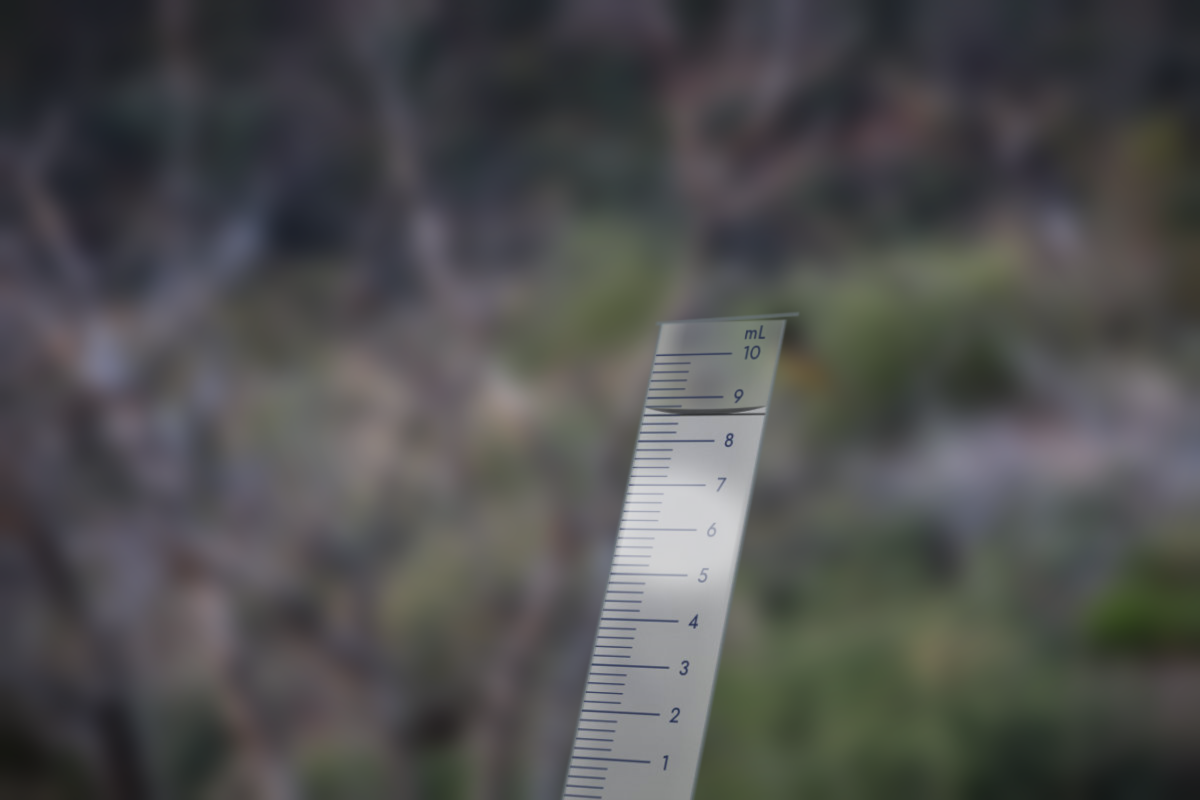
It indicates {"value": 8.6, "unit": "mL"}
